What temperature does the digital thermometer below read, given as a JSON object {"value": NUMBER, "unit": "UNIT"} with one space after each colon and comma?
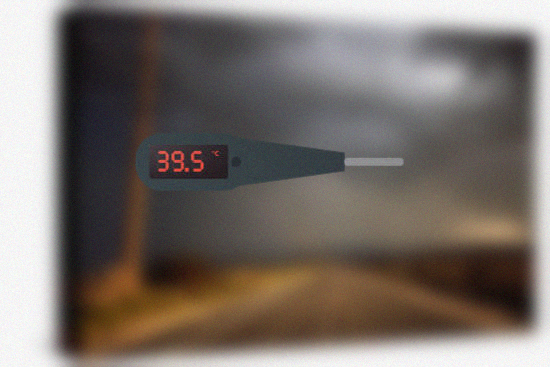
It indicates {"value": 39.5, "unit": "°C"}
